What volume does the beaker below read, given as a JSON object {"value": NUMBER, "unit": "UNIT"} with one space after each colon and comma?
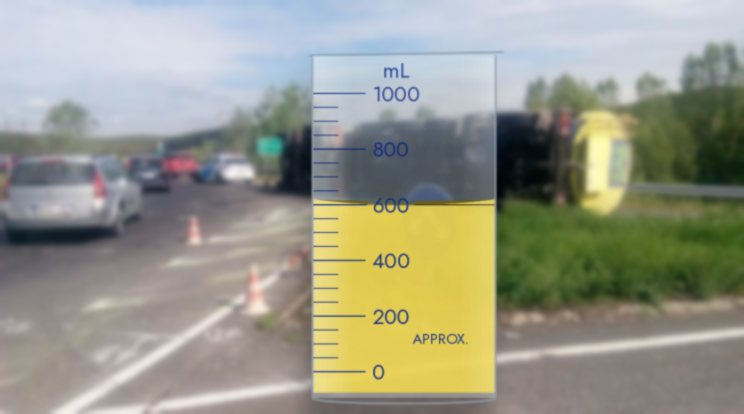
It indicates {"value": 600, "unit": "mL"}
